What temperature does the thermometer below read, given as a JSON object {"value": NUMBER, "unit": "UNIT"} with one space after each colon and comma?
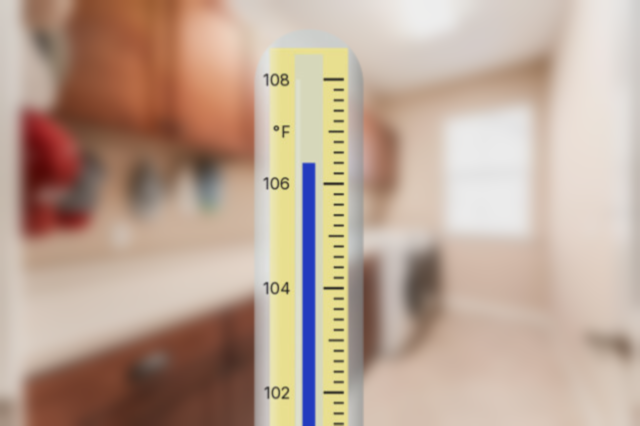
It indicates {"value": 106.4, "unit": "°F"}
